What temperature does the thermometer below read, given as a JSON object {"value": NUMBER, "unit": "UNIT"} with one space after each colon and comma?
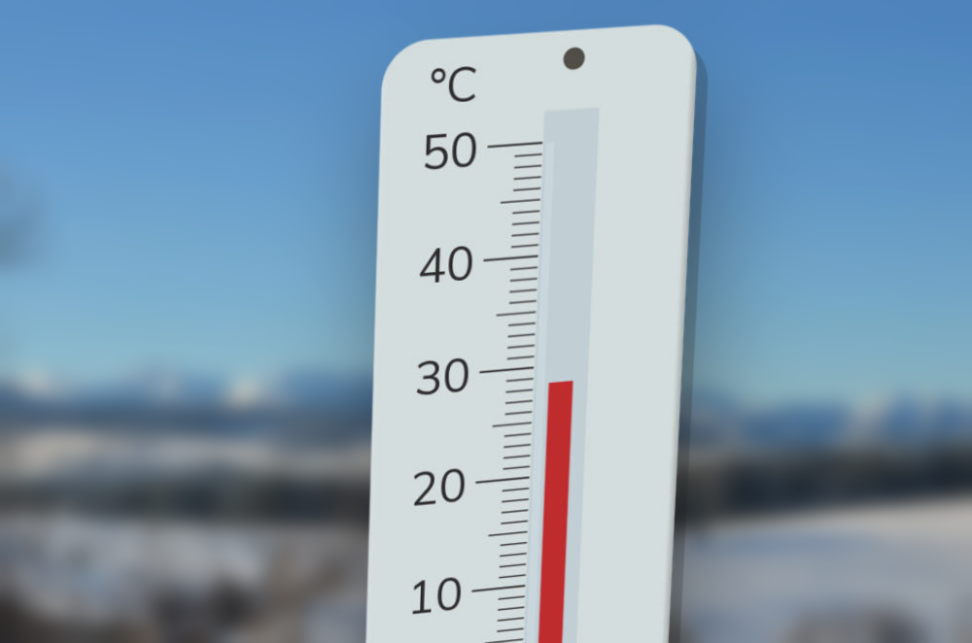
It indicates {"value": 28.5, "unit": "°C"}
